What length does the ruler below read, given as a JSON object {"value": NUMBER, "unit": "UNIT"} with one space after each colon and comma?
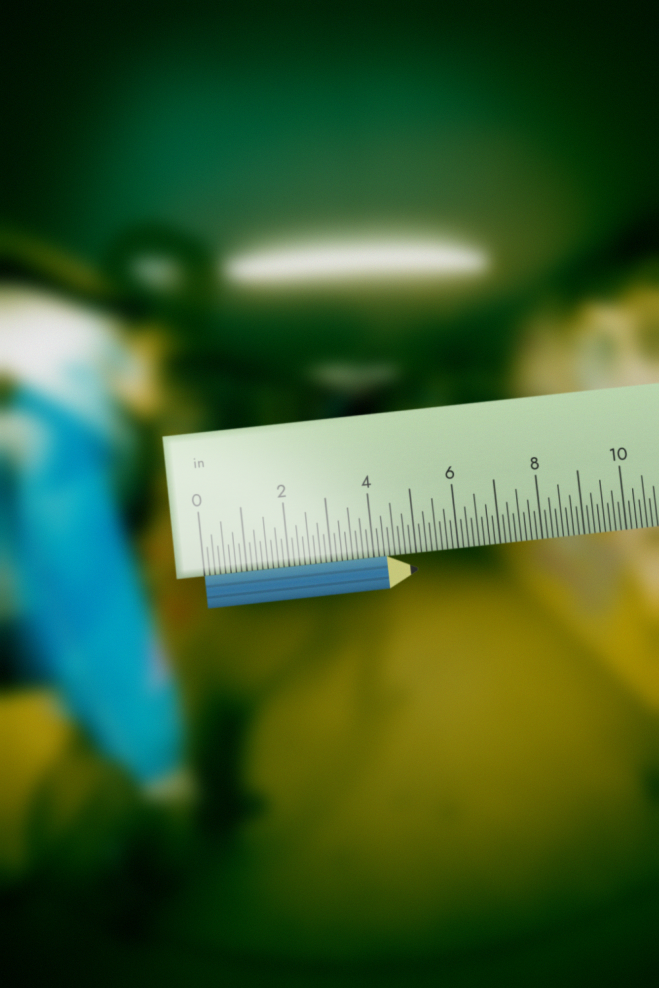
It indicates {"value": 5, "unit": "in"}
